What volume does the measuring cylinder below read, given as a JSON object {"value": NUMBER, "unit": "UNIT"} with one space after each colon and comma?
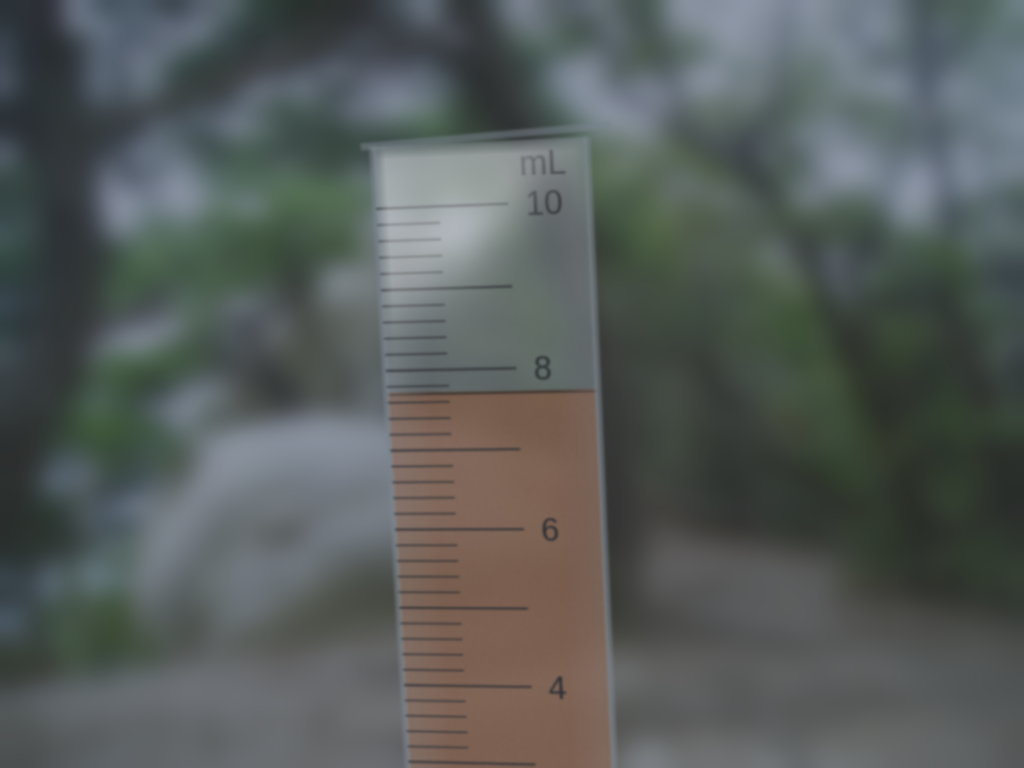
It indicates {"value": 7.7, "unit": "mL"}
